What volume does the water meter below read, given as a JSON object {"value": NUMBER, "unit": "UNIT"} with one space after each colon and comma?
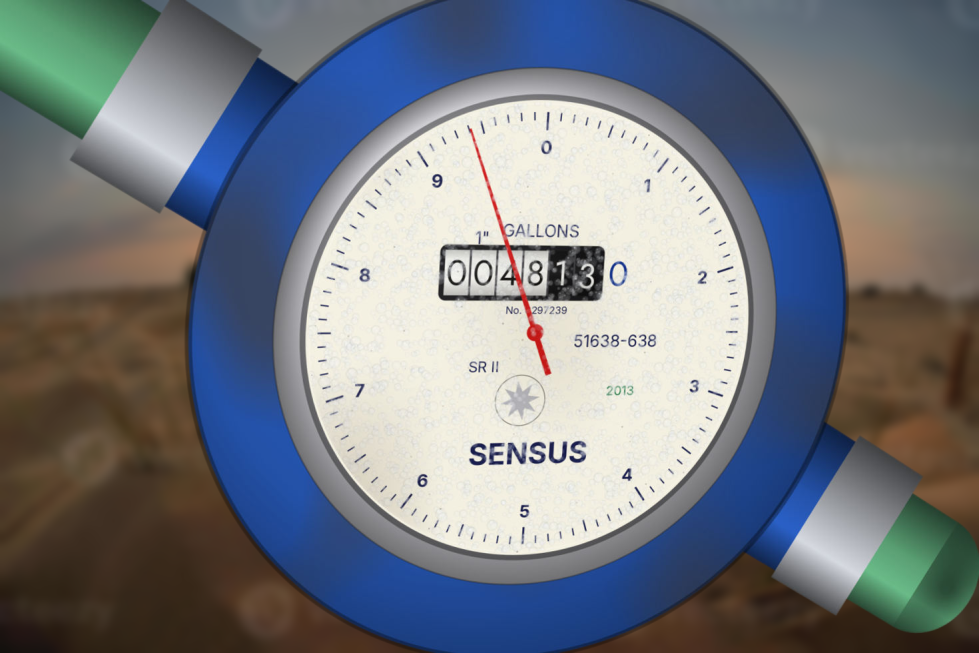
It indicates {"value": 48129.4, "unit": "gal"}
